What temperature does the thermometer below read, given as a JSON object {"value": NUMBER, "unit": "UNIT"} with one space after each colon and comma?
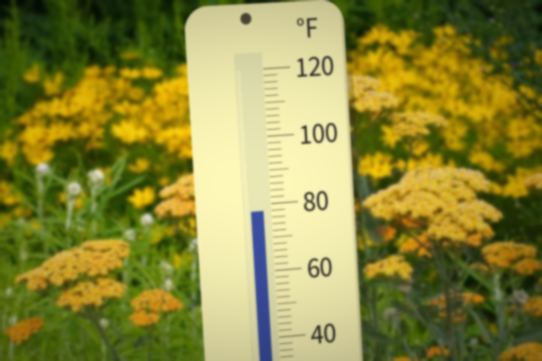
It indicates {"value": 78, "unit": "°F"}
